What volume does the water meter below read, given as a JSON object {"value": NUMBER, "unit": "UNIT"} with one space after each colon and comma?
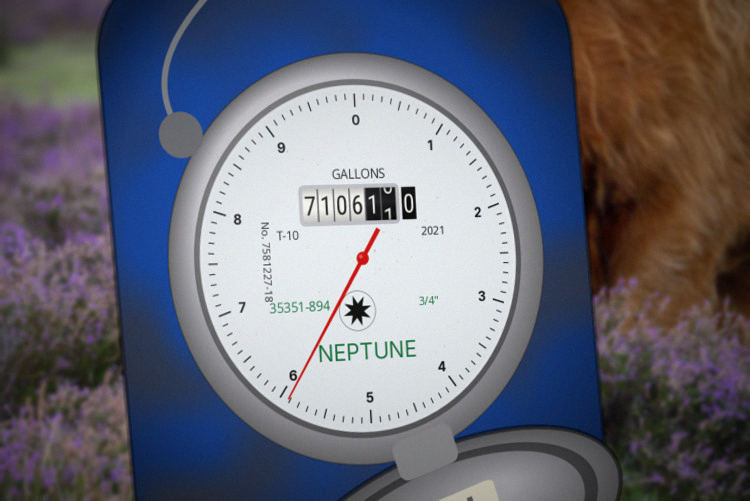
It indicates {"value": 7106105.9, "unit": "gal"}
